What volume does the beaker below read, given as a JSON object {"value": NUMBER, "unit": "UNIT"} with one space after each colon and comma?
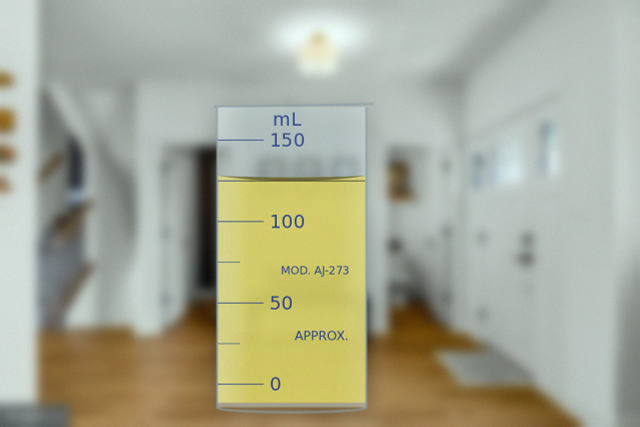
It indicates {"value": 125, "unit": "mL"}
